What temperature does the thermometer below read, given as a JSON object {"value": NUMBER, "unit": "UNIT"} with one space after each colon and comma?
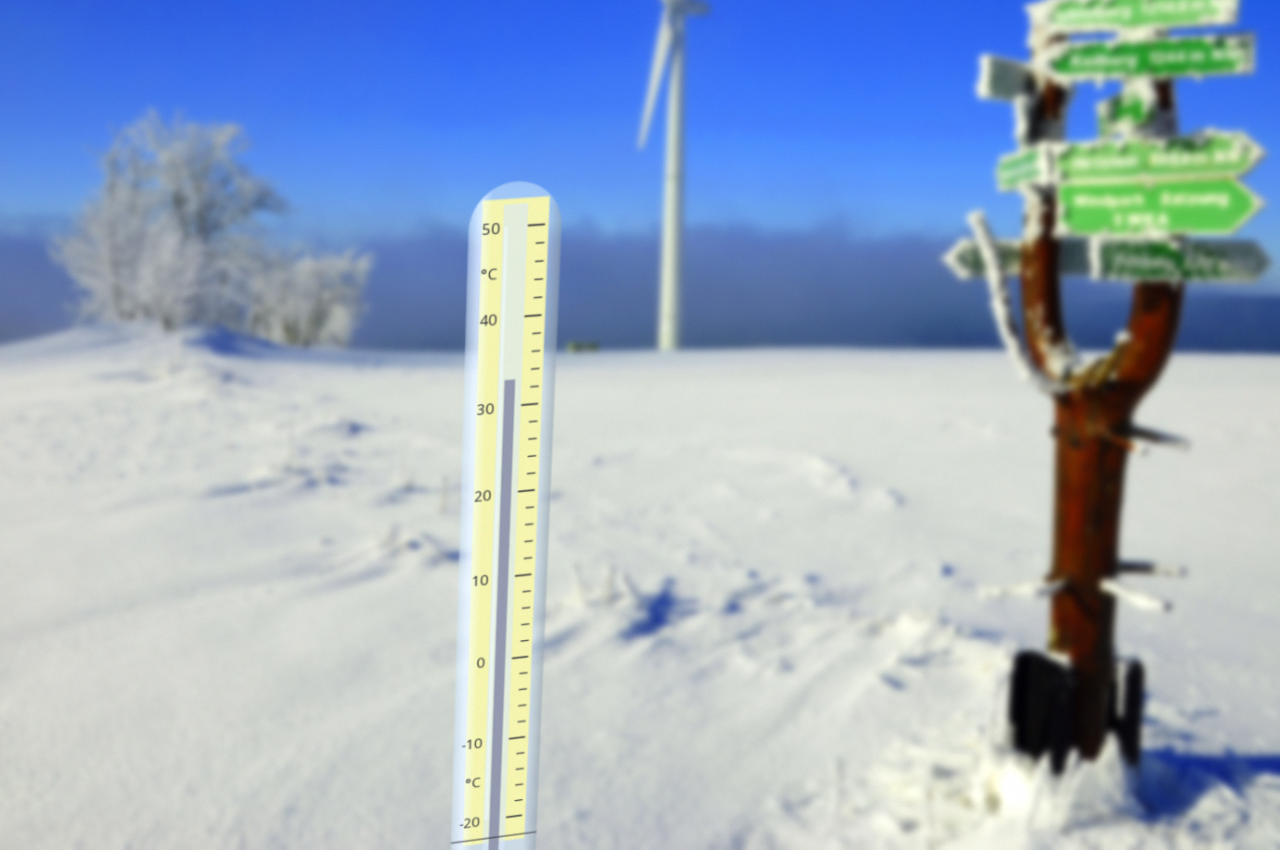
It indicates {"value": 33, "unit": "°C"}
